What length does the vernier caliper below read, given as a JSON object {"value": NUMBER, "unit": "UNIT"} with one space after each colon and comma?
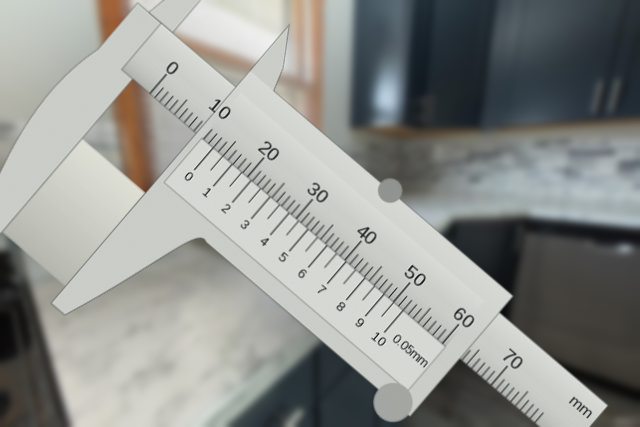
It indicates {"value": 13.0, "unit": "mm"}
